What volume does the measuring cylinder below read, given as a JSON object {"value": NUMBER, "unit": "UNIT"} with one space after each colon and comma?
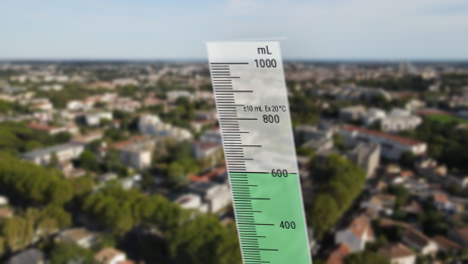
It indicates {"value": 600, "unit": "mL"}
